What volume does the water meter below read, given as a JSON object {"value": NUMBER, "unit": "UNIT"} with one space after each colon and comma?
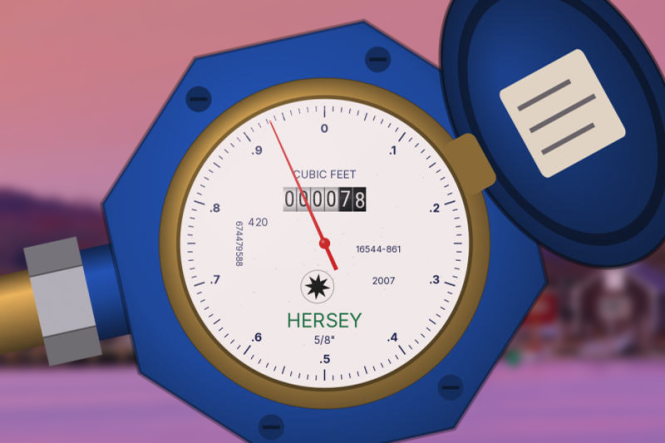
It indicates {"value": 77.93, "unit": "ft³"}
